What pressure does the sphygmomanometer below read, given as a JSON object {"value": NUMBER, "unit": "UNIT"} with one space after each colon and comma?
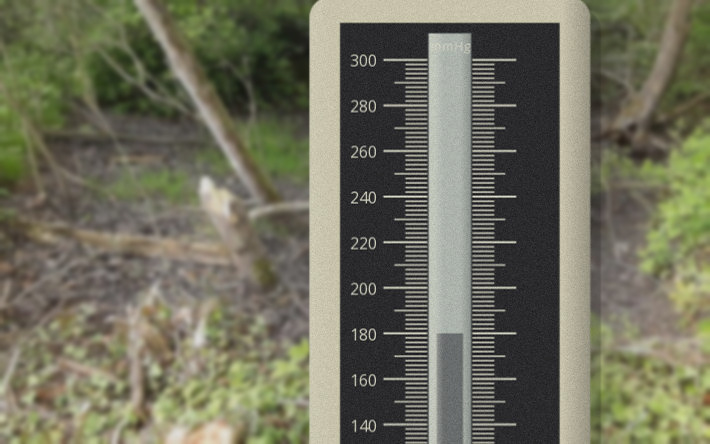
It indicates {"value": 180, "unit": "mmHg"}
